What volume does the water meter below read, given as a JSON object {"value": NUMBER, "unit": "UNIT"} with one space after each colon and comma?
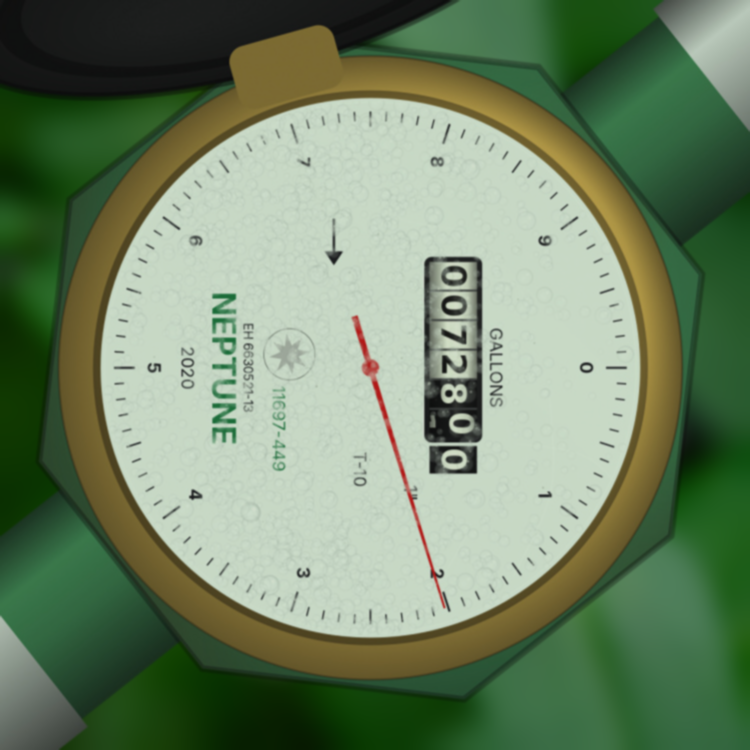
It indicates {"value": 72802.0, "unit": "gal"}
